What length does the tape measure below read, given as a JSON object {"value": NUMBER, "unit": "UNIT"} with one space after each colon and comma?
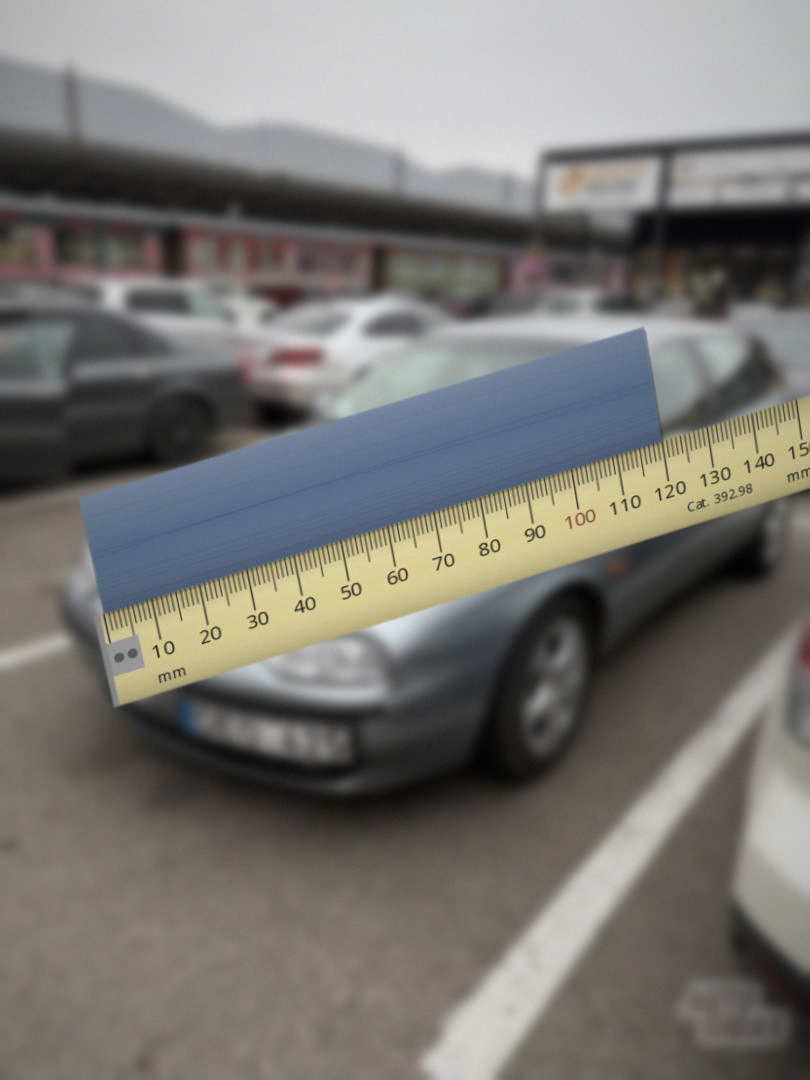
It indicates {"value": 120, "unit": "mm"}
